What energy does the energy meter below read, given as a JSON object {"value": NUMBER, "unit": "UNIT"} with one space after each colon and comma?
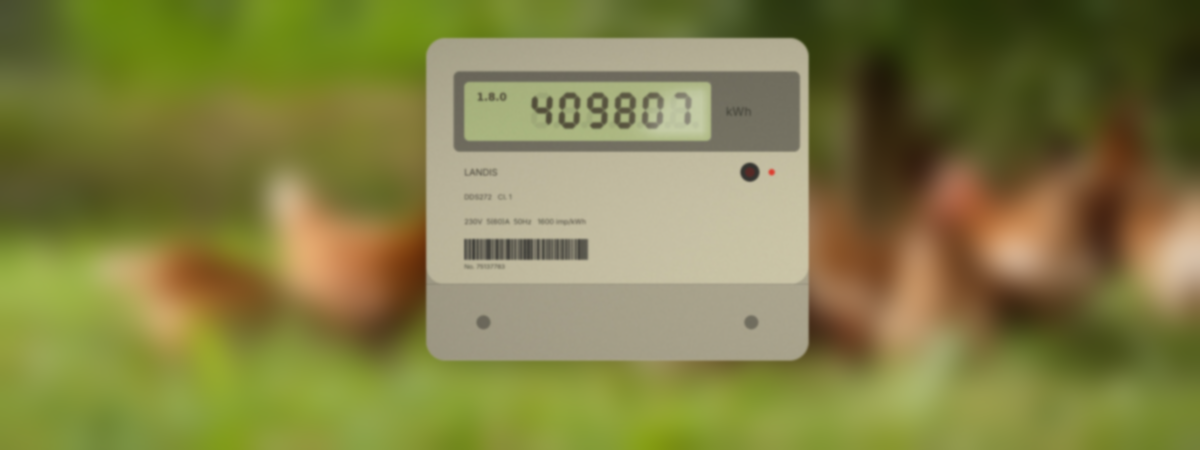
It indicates {"value": 409807, "unit": "kWh"}
